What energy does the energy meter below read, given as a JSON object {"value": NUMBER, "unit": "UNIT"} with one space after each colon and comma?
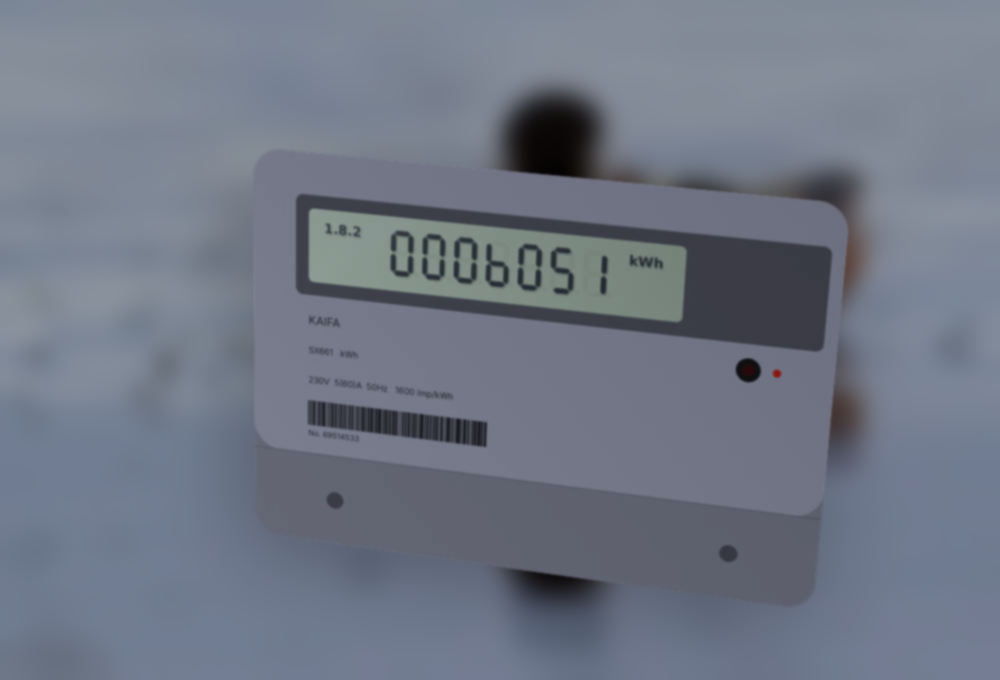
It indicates {"value": 6051, "unit": "kWh"}
